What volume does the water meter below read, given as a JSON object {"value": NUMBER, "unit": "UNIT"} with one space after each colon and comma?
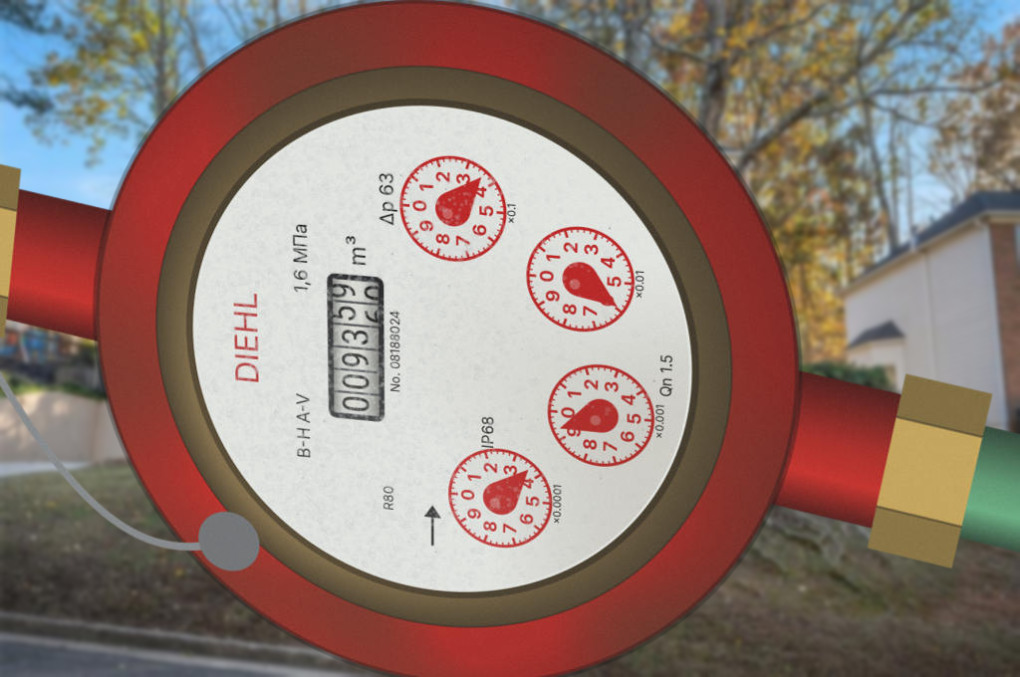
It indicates {"value": 9359.3593, "unit": "m³"}
